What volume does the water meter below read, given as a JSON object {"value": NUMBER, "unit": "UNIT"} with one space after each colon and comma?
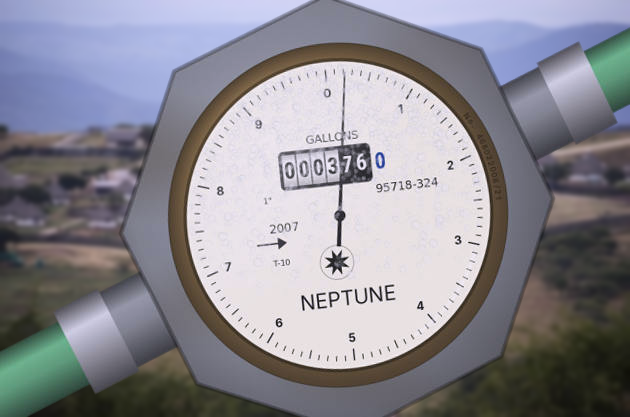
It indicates {"value": 3760.2, "unit": "gal"}
